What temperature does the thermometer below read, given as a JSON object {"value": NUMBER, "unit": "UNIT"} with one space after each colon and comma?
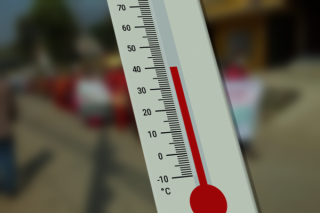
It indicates {"value": 40, "unit": "°C"}
